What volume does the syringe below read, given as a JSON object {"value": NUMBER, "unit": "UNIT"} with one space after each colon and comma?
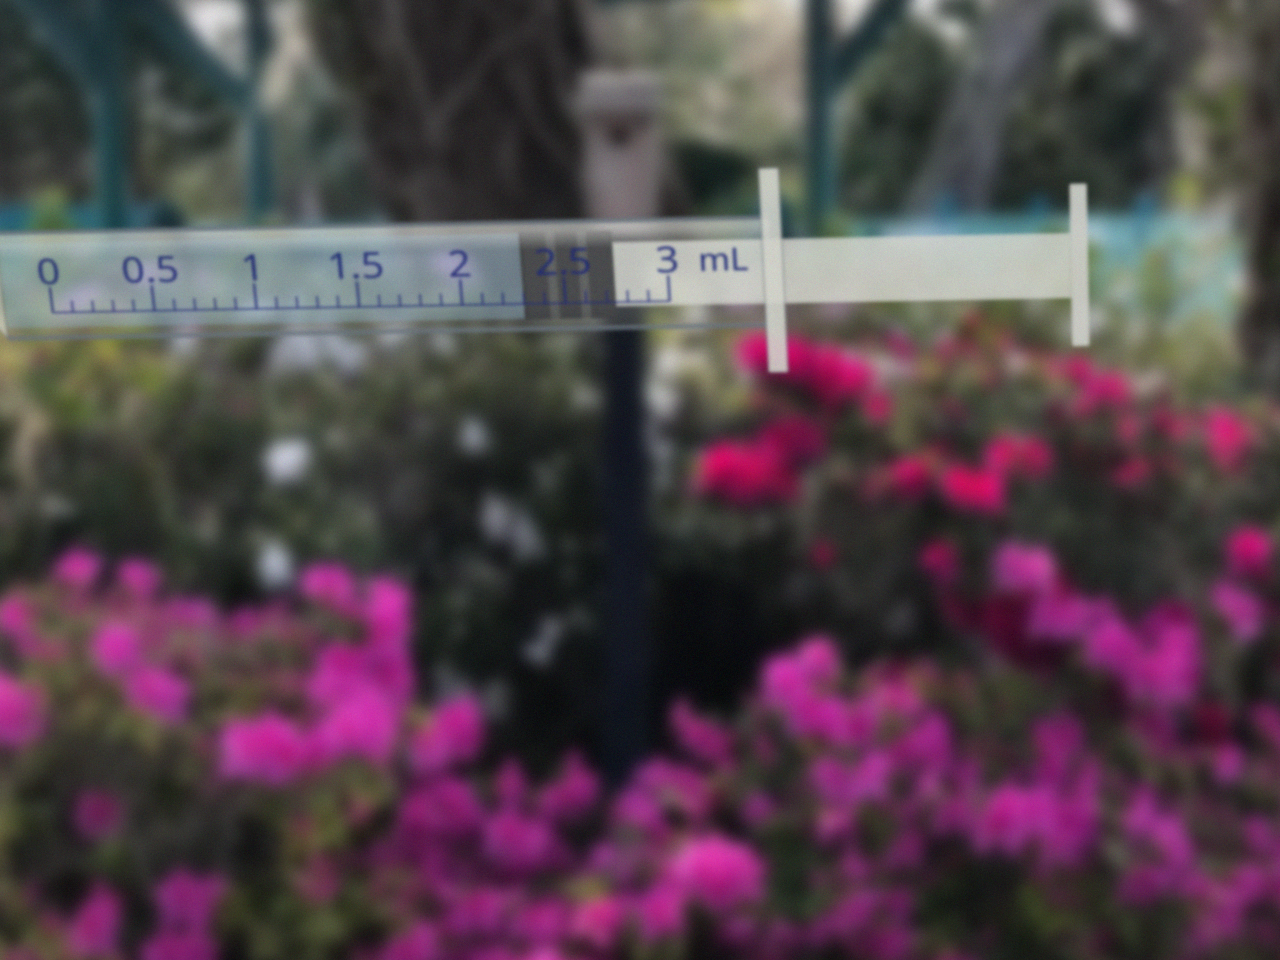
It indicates {"value": 2.3, "unit": "mL"}
